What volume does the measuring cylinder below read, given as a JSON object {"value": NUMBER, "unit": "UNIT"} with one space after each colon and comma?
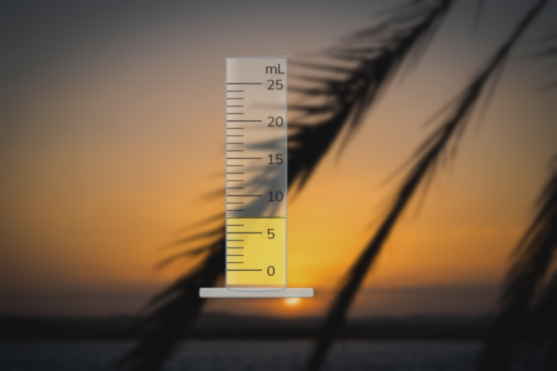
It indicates {"value": 7, "unit": "mL"}
